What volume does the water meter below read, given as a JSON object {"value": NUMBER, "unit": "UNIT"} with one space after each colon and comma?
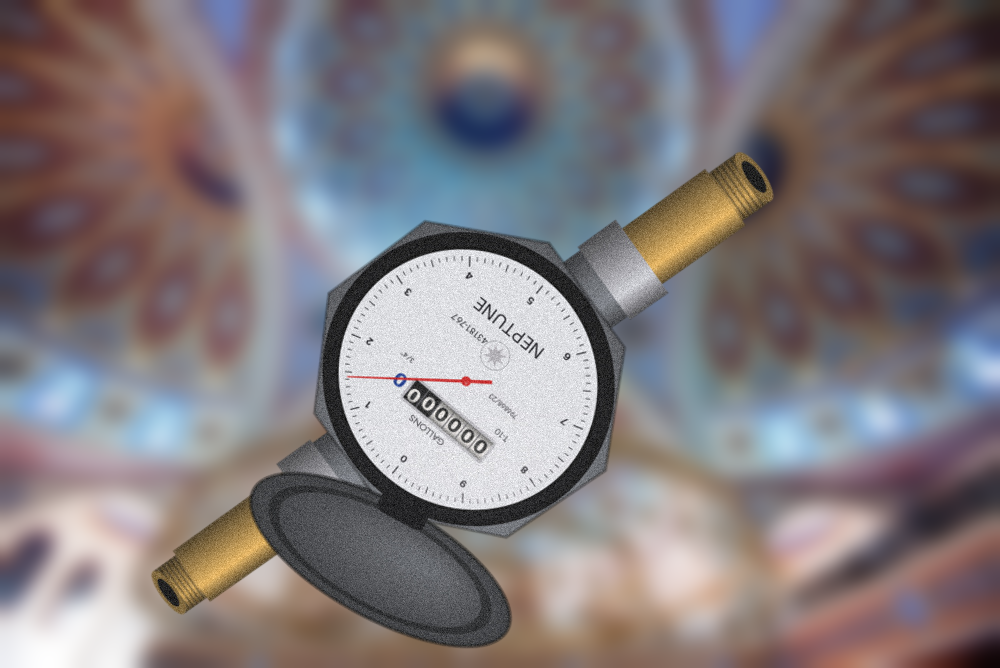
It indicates {"value": 1.4, "unit": "gal"}
